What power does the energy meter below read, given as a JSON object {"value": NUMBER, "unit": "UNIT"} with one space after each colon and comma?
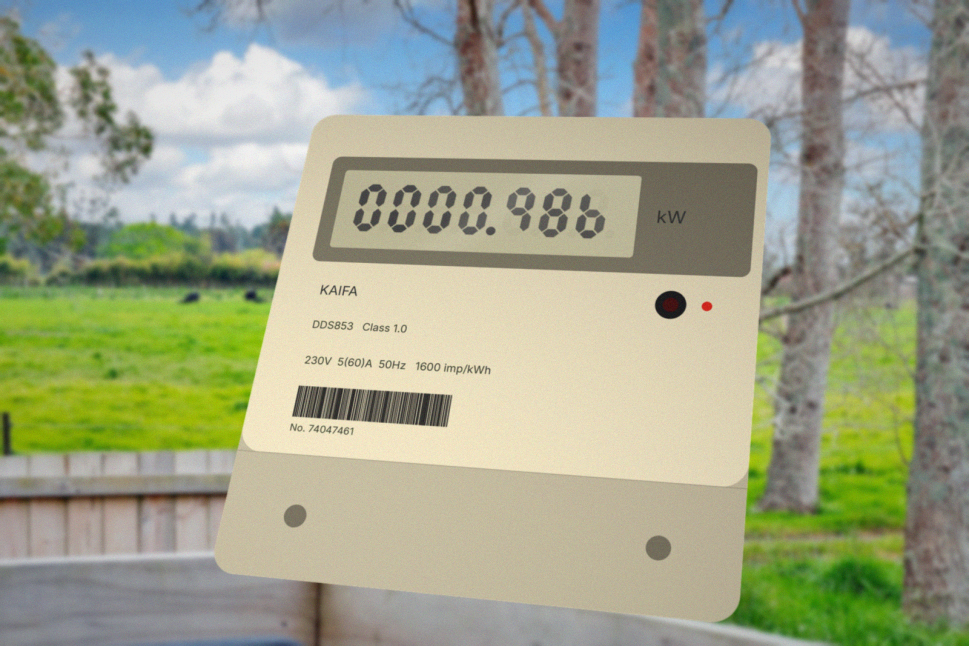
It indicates {"value": 0.986, "unit": "kW"}
